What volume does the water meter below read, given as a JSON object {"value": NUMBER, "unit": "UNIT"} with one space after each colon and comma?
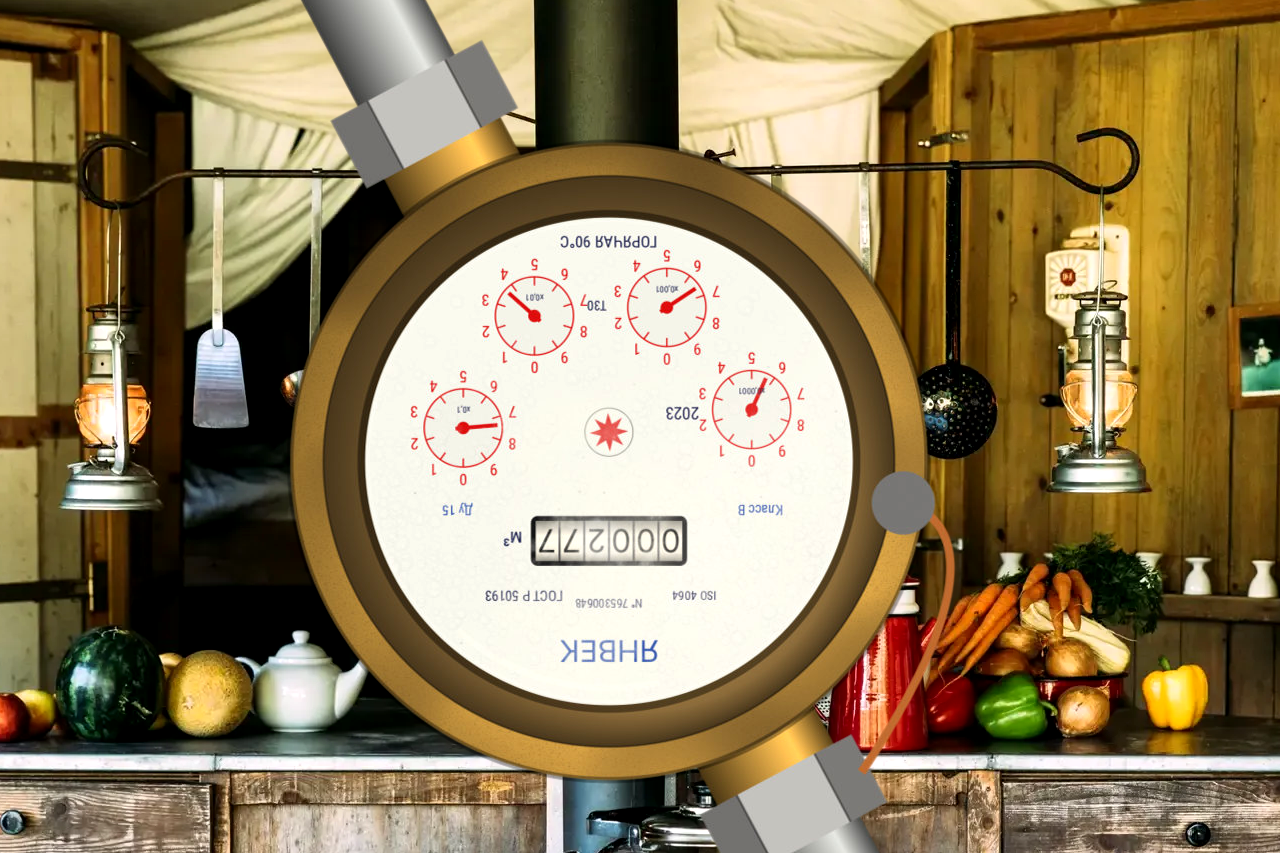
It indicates {"value": 277.7365, "unit": "m³"}
